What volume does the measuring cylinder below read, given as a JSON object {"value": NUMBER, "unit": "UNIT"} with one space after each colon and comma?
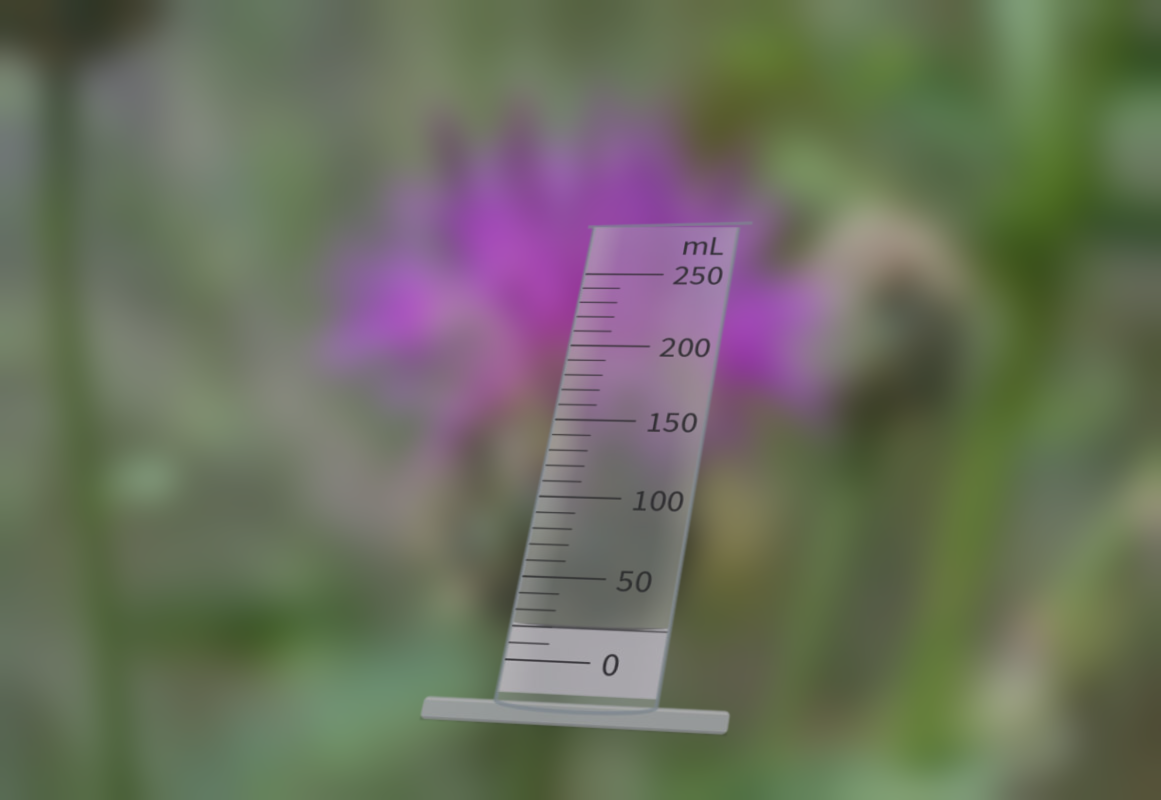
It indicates {"value": 20, "unit": "mL"}
